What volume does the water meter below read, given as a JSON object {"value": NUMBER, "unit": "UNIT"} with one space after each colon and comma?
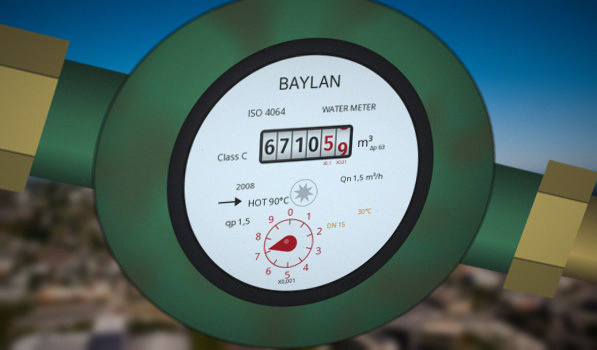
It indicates {"value": 6710.587, "unit": "m³"}
